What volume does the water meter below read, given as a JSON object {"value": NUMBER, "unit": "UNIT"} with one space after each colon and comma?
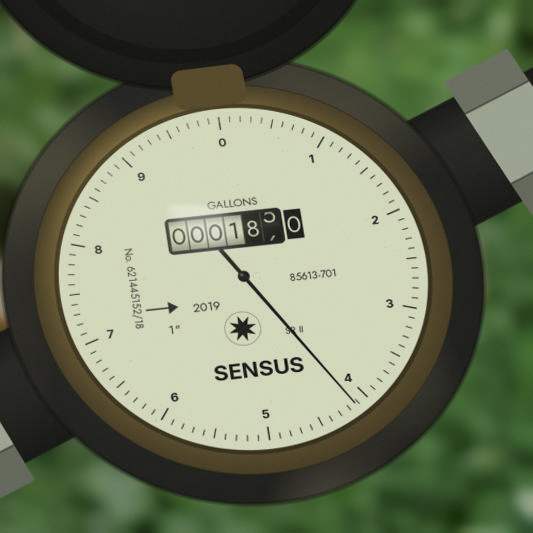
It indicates {"value": 1854.1, "unit": "gal"}
